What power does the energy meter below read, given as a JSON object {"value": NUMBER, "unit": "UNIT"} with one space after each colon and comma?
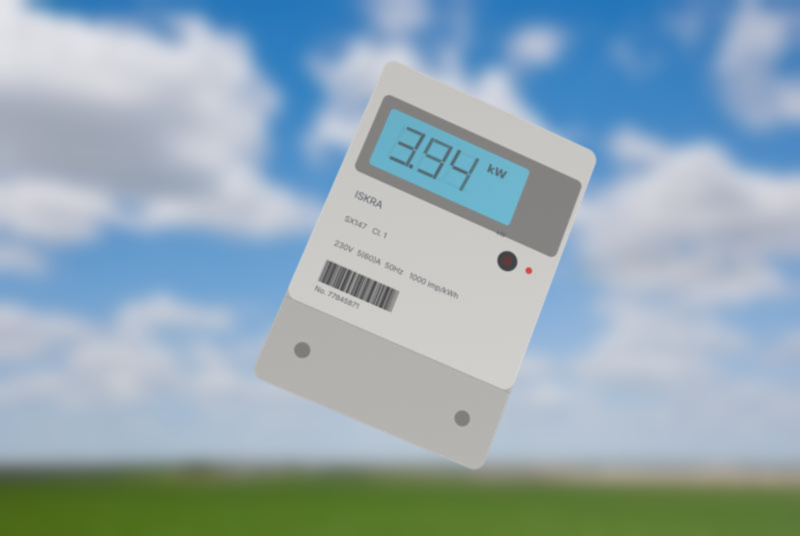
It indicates {"value": 3.94, "unit": "kW"}
